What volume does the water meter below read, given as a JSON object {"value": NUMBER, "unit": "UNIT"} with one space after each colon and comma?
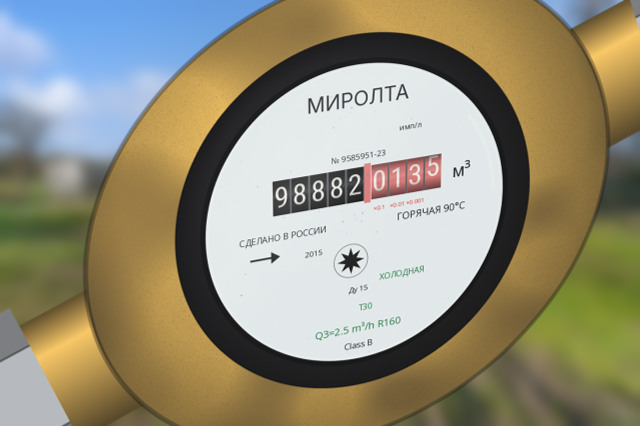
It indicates {"value": 98882.0135, "unit": "m³"}
